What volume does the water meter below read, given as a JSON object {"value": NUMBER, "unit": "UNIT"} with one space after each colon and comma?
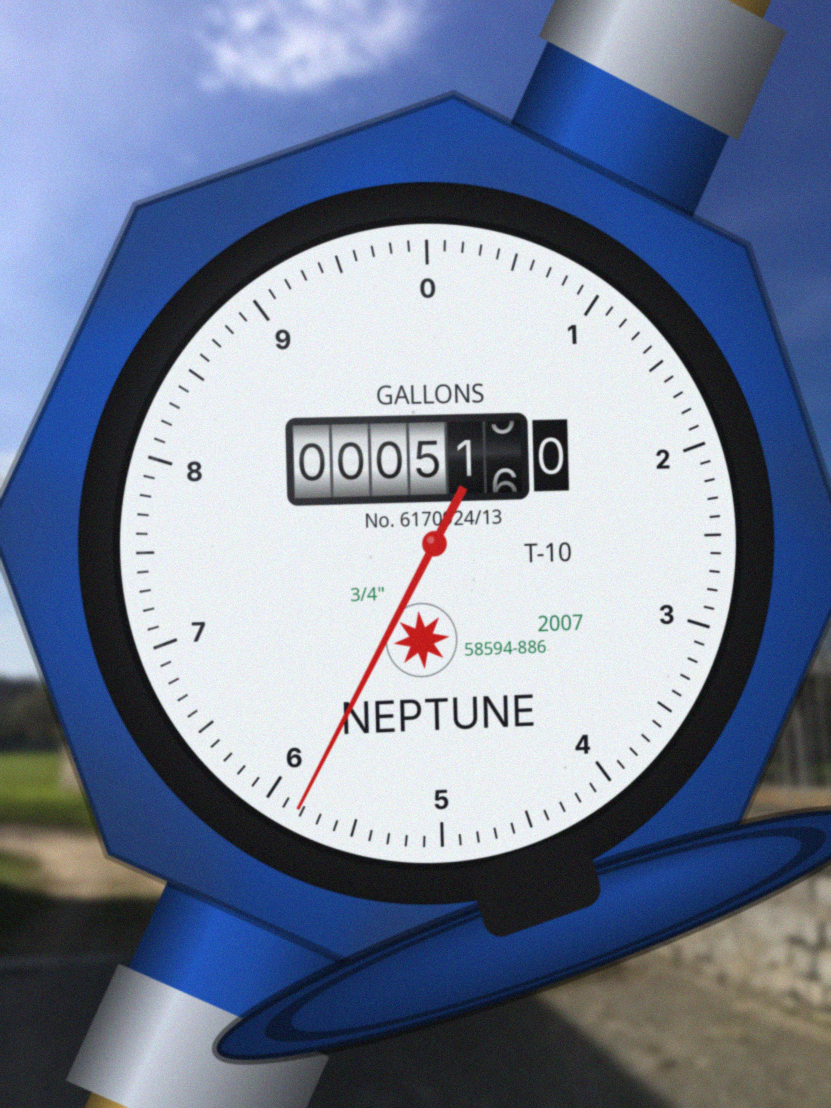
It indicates {"value": 5155.8, "unit": "gal"}
